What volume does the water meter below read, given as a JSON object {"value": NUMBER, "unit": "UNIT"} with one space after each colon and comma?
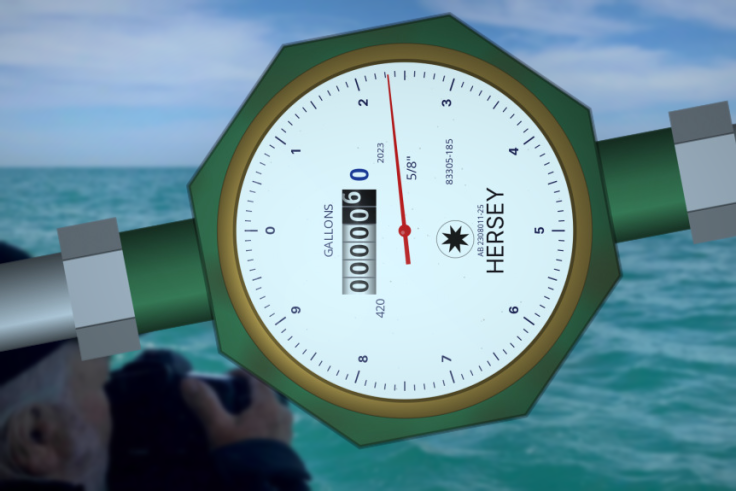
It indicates {"value": 62.3, "unit": "gal"}
